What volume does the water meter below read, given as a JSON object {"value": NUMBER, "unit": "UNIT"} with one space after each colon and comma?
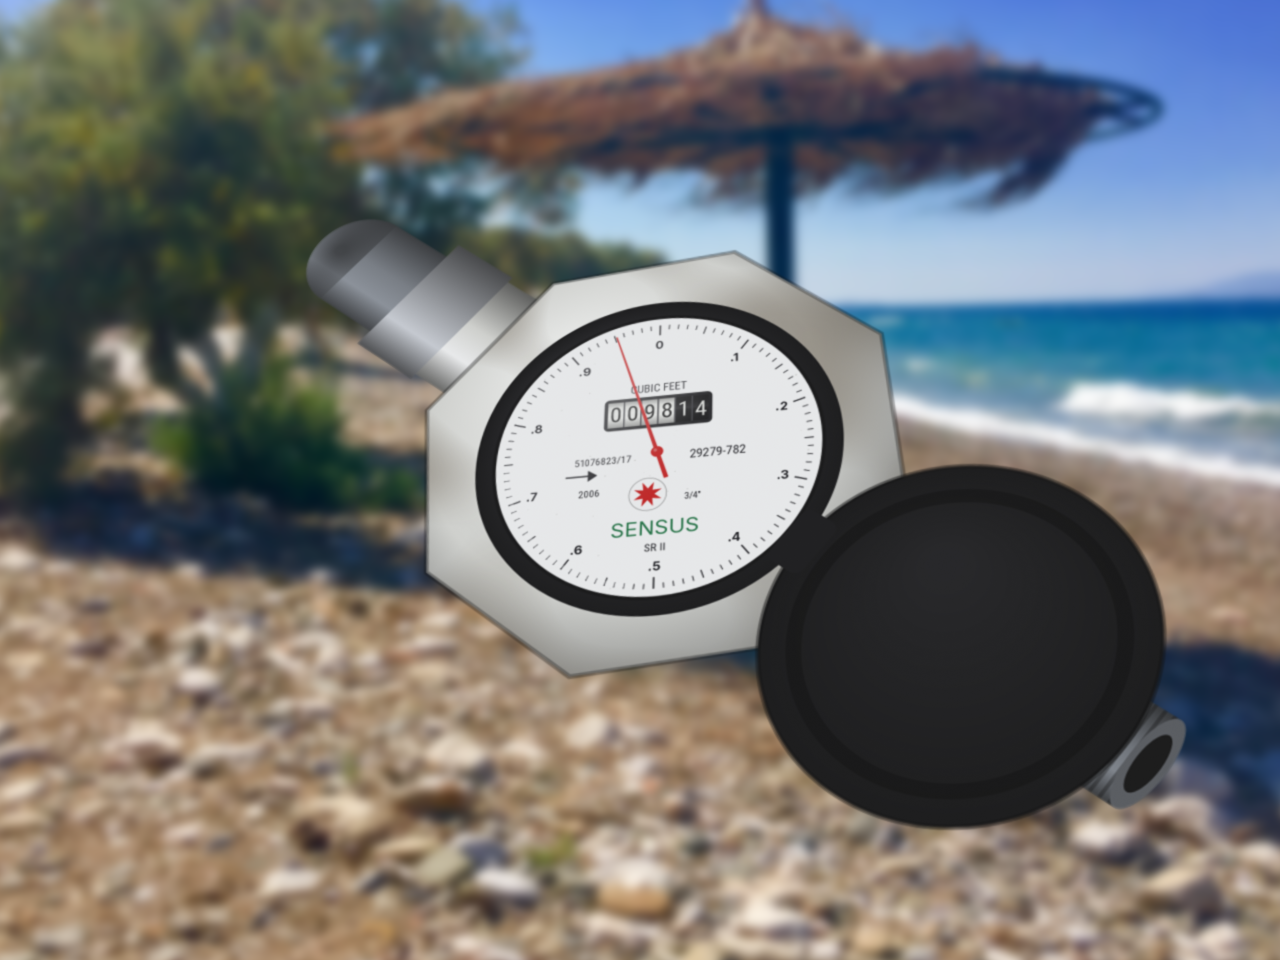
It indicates {"value": 9813.95, "unit": "ft³"}
